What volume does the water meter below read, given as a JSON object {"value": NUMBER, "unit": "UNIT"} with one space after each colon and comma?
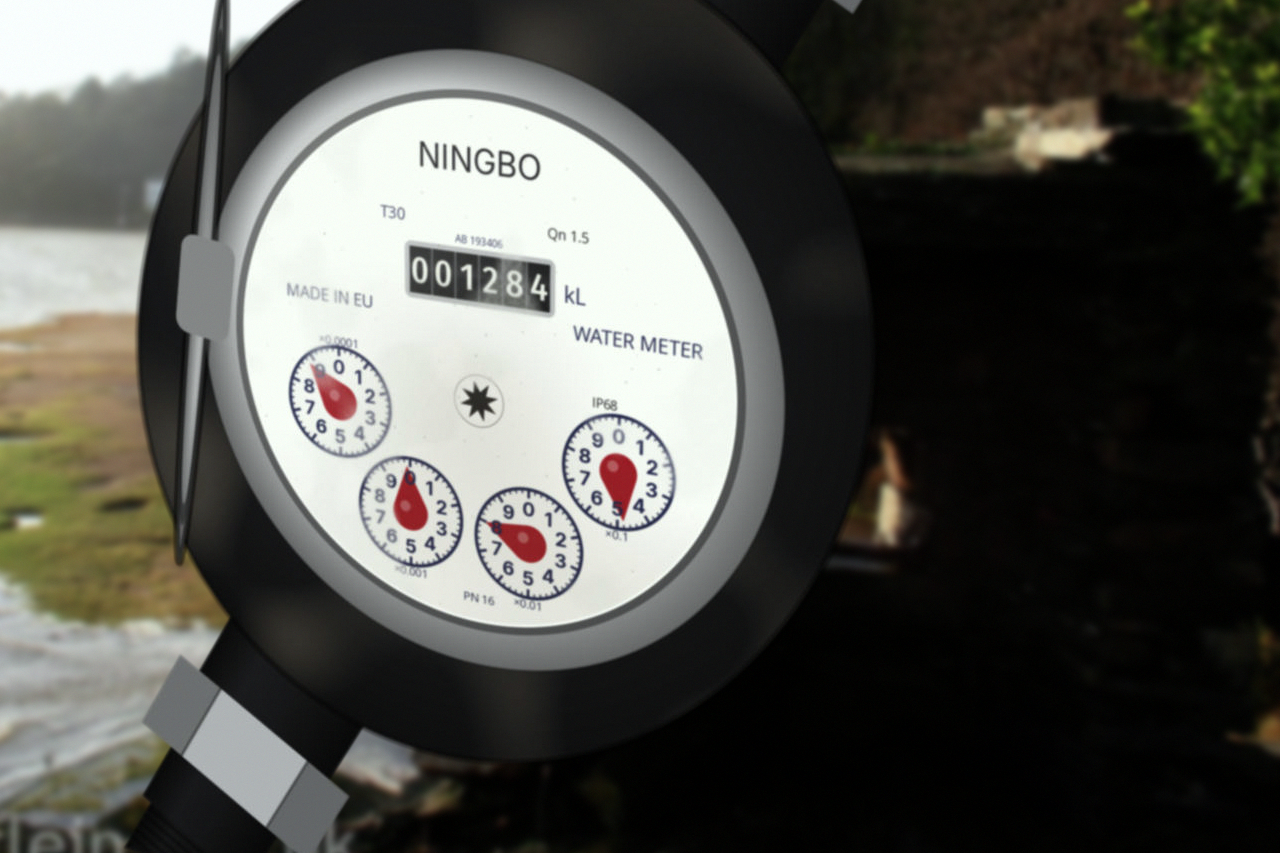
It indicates {"value": 1284.4798, "unit": "kL"}
